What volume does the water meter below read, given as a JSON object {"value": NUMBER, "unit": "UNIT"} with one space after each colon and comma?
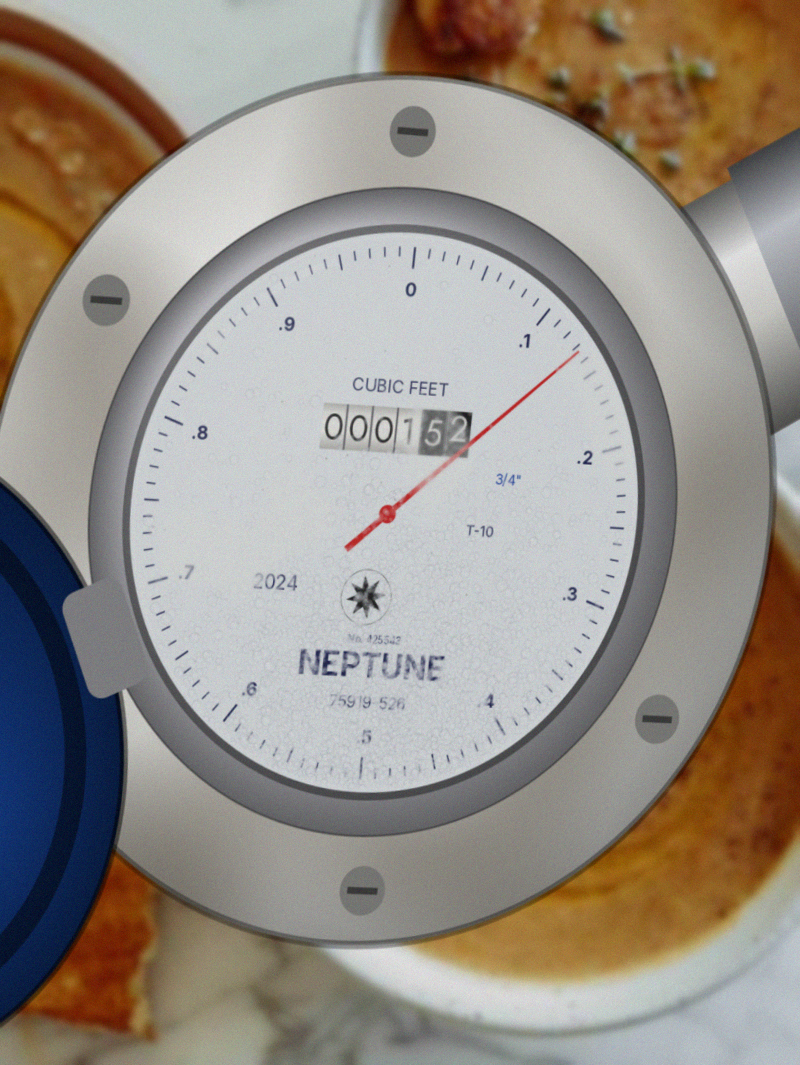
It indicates {"value": 152.13, "unit": "ft³"}
